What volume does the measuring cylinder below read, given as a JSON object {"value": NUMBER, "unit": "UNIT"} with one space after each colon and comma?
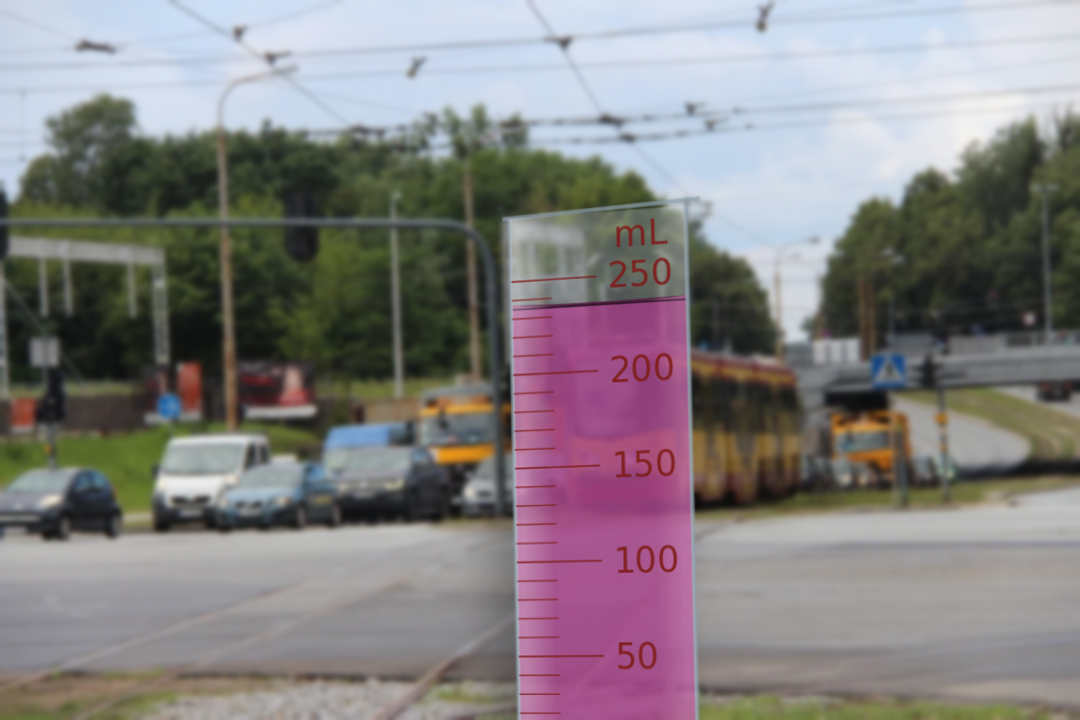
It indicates {"value": 235, "unit": "mL"}
